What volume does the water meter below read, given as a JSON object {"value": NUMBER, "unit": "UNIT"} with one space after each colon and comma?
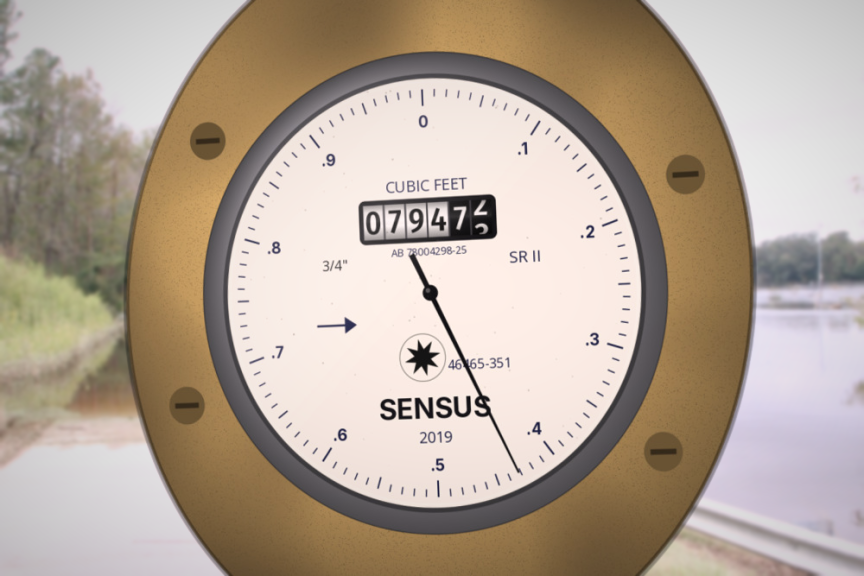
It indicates {"value": 79472.43, "unit": "ft³"}
